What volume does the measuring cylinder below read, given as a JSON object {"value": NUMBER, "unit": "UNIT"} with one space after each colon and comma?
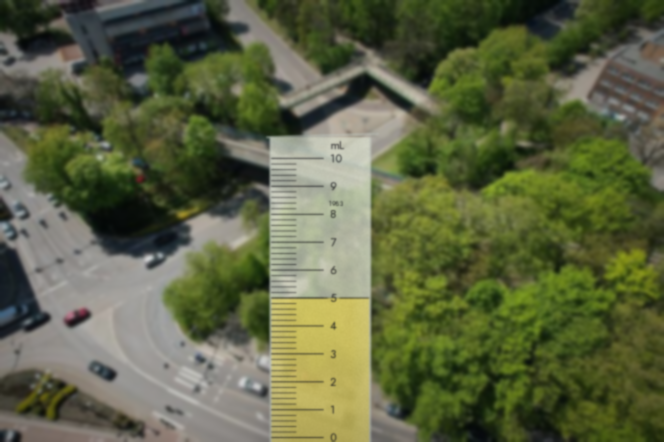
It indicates {"value": 5, "unit": "mL"}
